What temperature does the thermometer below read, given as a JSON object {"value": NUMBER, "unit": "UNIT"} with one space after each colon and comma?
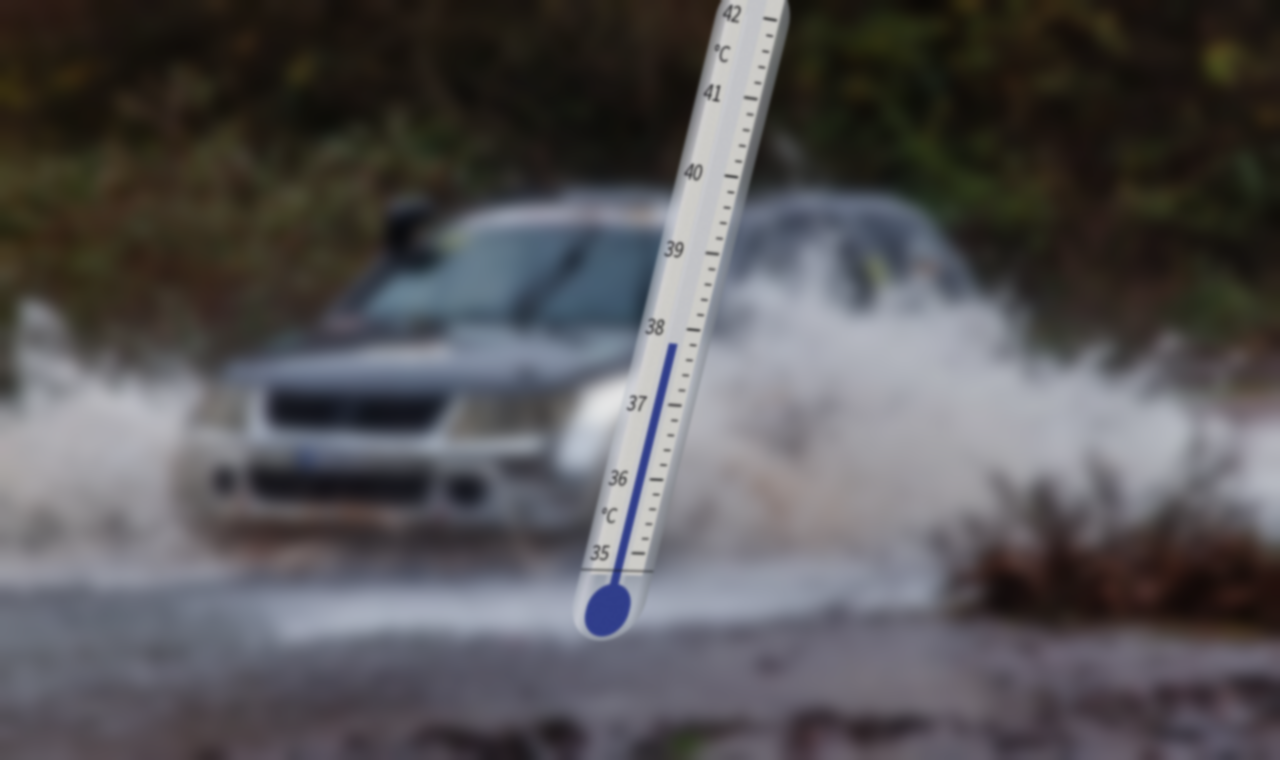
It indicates {"value": 37.8, "unit": "°C"}
